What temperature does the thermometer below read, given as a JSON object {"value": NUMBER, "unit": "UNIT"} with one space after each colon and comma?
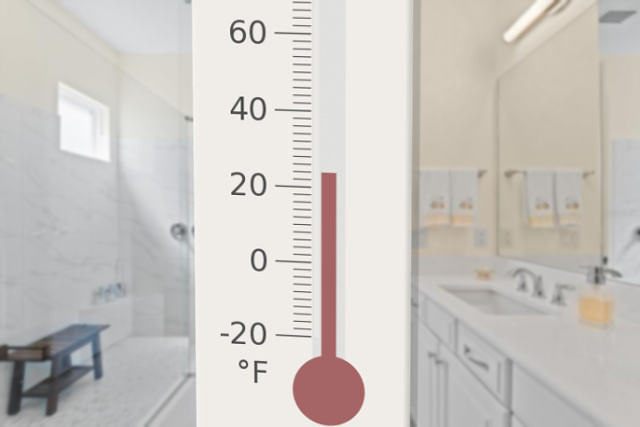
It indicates {"value": 24, "unit": "°F"}
